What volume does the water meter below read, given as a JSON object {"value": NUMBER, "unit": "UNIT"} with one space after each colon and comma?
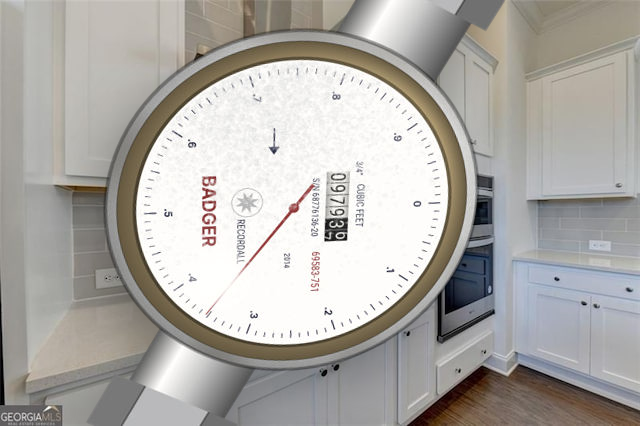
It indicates {"value": 97936.35, "unit": "ft³"}
